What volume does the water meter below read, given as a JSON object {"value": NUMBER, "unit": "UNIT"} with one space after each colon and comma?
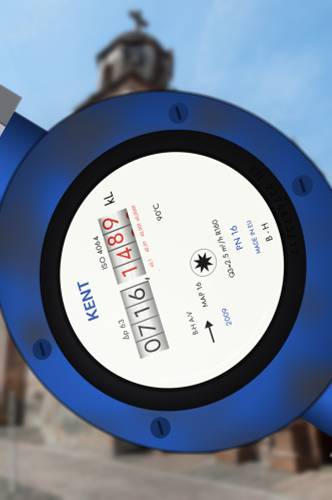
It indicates {"value": 716.1489, "unit": "kL"}
